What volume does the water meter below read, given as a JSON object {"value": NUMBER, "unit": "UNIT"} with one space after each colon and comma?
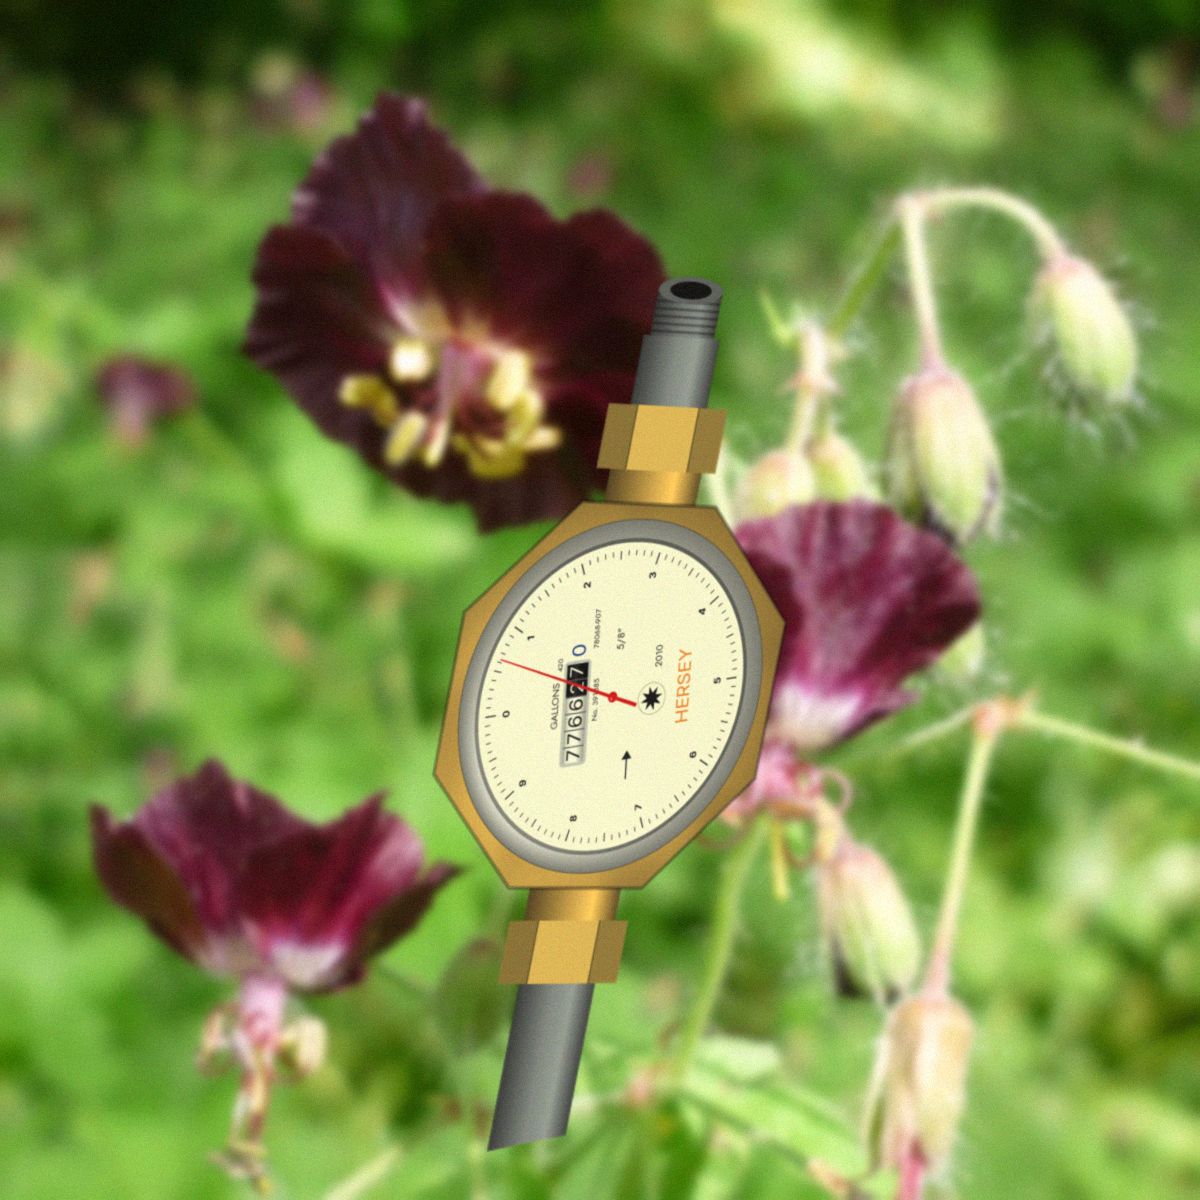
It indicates {"value": 7766270.6, "unit": "gal"}
